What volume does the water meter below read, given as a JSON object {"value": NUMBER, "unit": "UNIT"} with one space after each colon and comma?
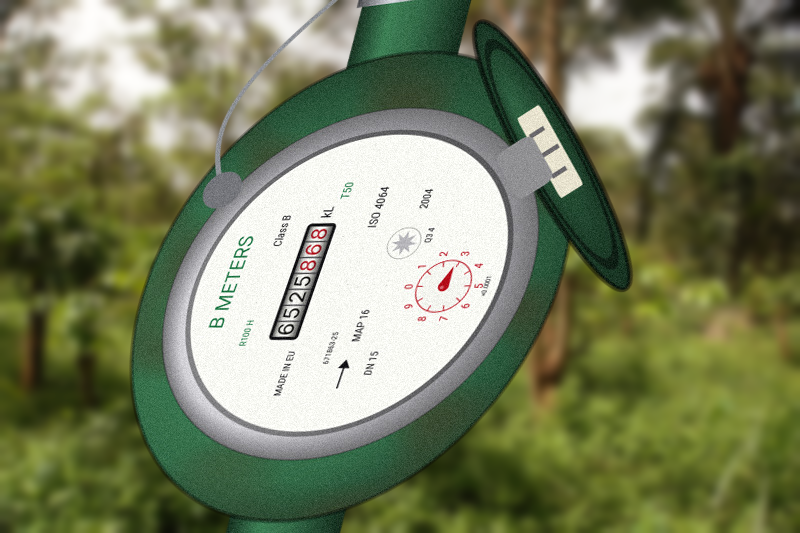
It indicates {"value": 6525.8682, "unit": "kL"}
